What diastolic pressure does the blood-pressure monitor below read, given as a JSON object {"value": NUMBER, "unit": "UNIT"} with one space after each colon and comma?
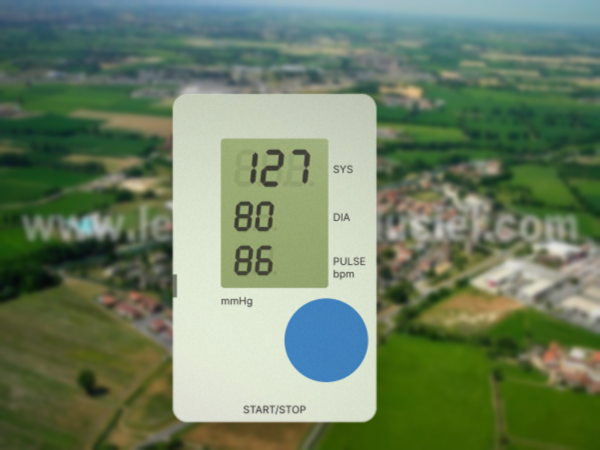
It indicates {"value": 80, "unit": "mmHg"}
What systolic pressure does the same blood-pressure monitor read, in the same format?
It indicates {"value": 127, "unit": "mmHg"}
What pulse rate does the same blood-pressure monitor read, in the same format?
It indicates {"value": 86, "unit": "bpm"}
